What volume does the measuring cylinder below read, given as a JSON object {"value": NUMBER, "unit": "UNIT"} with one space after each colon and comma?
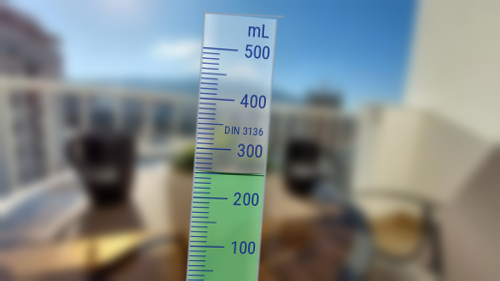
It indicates {"value": 250, "unit": "mL"}
